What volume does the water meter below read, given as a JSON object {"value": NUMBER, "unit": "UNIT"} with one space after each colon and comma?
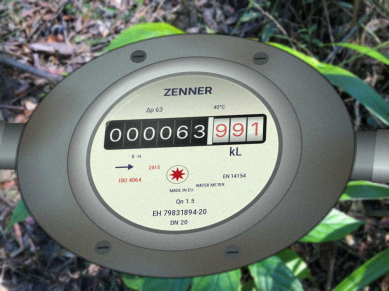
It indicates {"value": 63.991, "unit": "kL"}
